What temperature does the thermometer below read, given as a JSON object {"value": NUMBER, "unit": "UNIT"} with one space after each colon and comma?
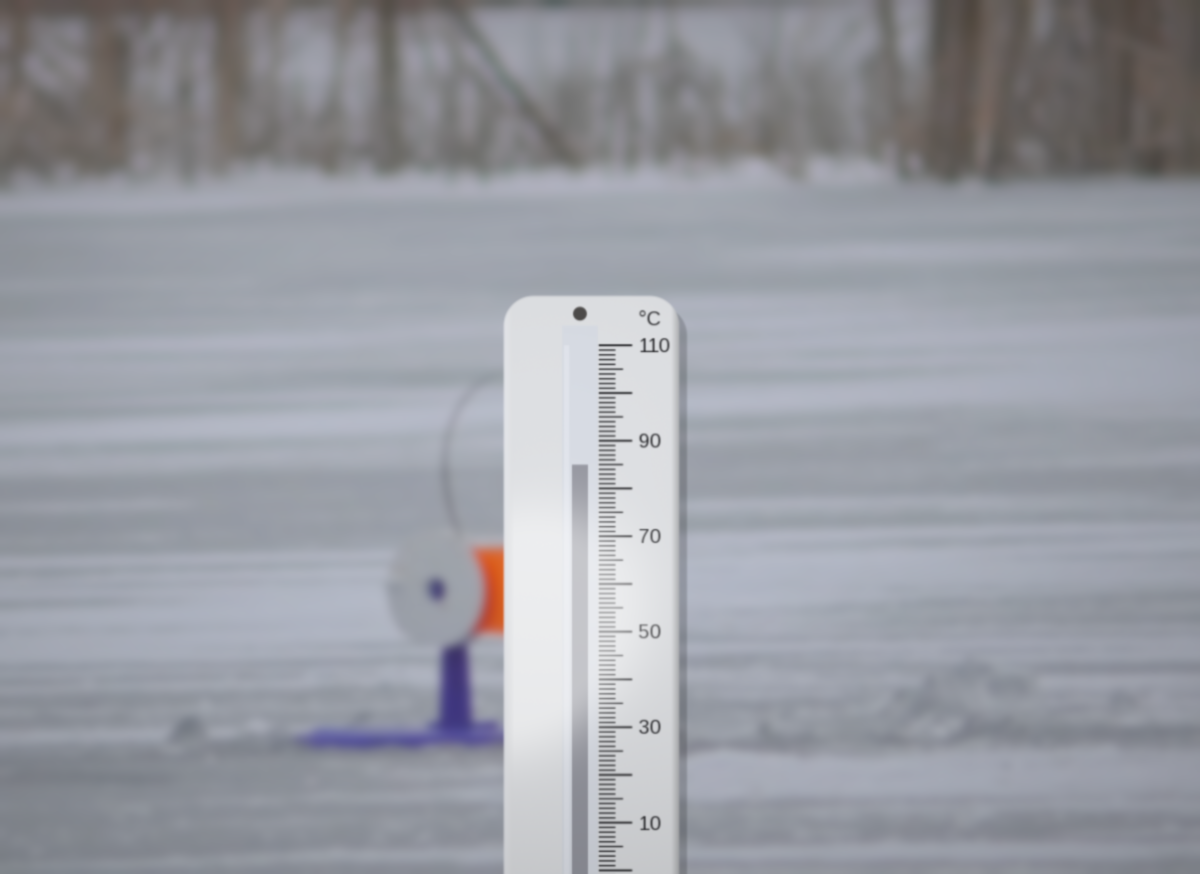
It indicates {"value": 85, "unit": "°C"}
